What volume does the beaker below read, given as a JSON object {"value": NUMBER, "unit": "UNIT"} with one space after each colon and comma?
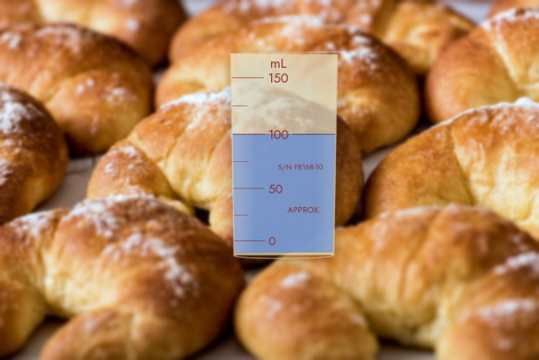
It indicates {"value": 100, "unit": "mL"}
